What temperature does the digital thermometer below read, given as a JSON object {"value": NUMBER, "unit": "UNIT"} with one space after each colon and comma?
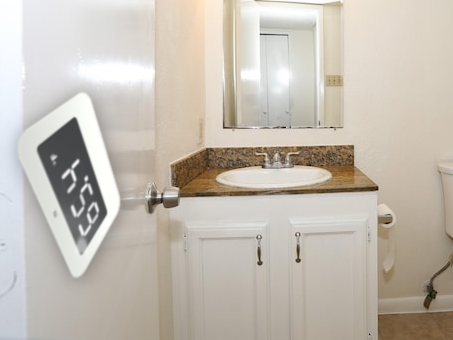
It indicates {"value": 65.4, "unit": "°F"}
